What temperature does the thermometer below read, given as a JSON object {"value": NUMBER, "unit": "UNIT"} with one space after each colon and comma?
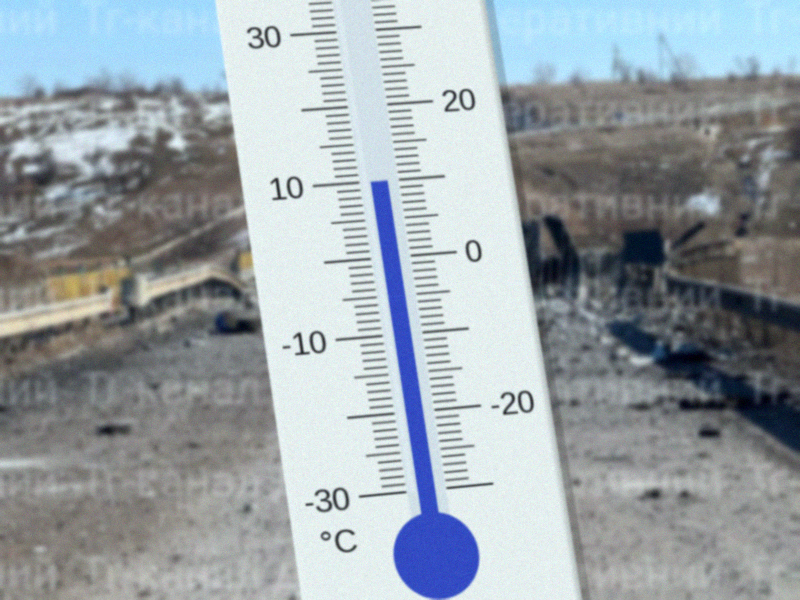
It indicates {"value": 10, "unit": "°C"}
